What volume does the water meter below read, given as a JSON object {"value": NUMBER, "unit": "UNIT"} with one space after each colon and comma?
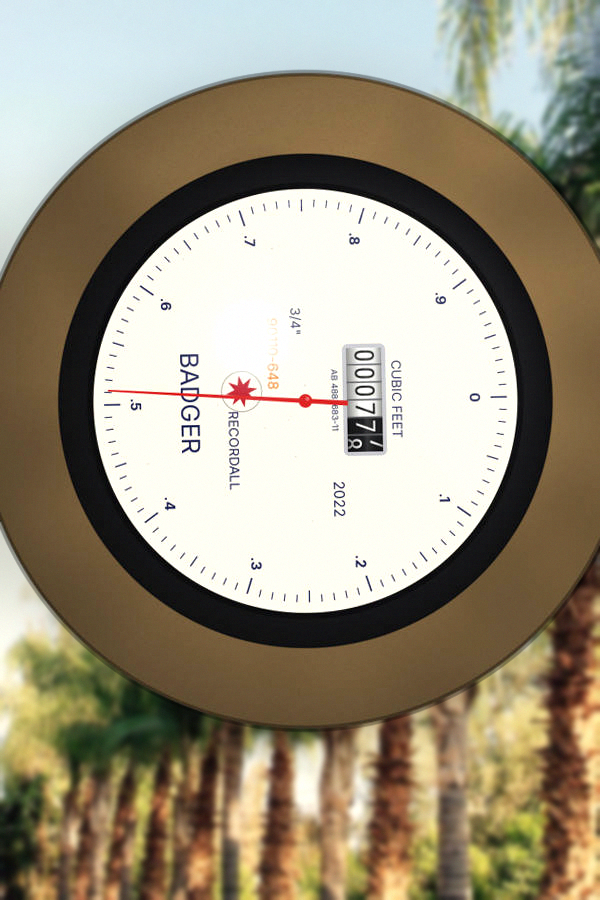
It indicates {"value": 777.51, "unit": "ft³"}
